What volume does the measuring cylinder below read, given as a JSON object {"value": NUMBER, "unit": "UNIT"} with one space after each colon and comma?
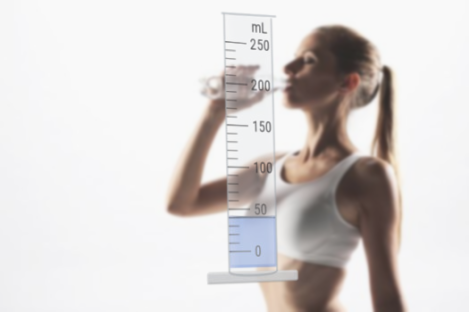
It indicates {"value": 40, "unit": "mL"}
